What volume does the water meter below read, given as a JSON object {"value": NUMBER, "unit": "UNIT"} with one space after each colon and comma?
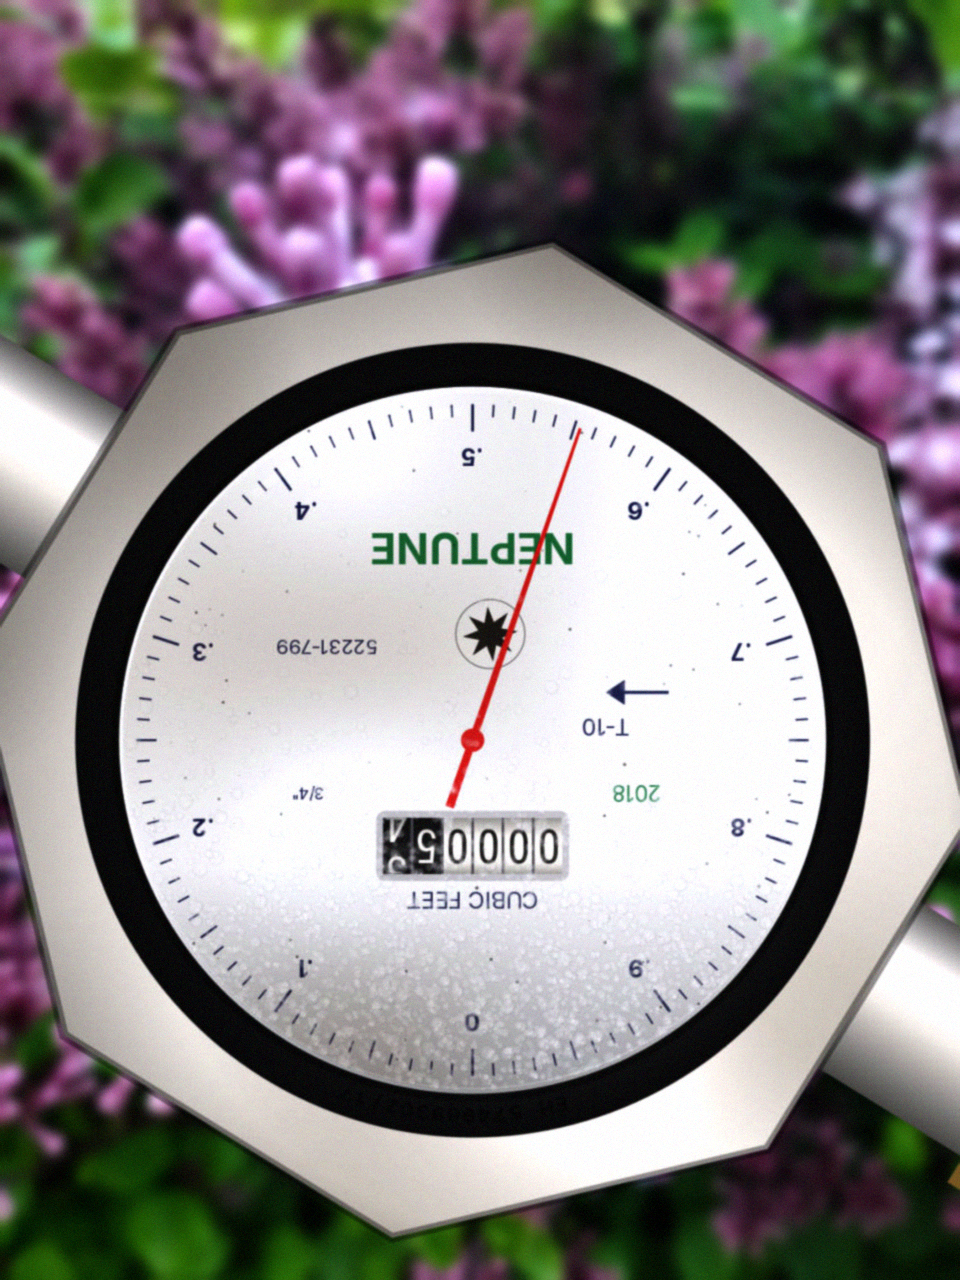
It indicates {"value": 53.55, "unit": "ft³"}
